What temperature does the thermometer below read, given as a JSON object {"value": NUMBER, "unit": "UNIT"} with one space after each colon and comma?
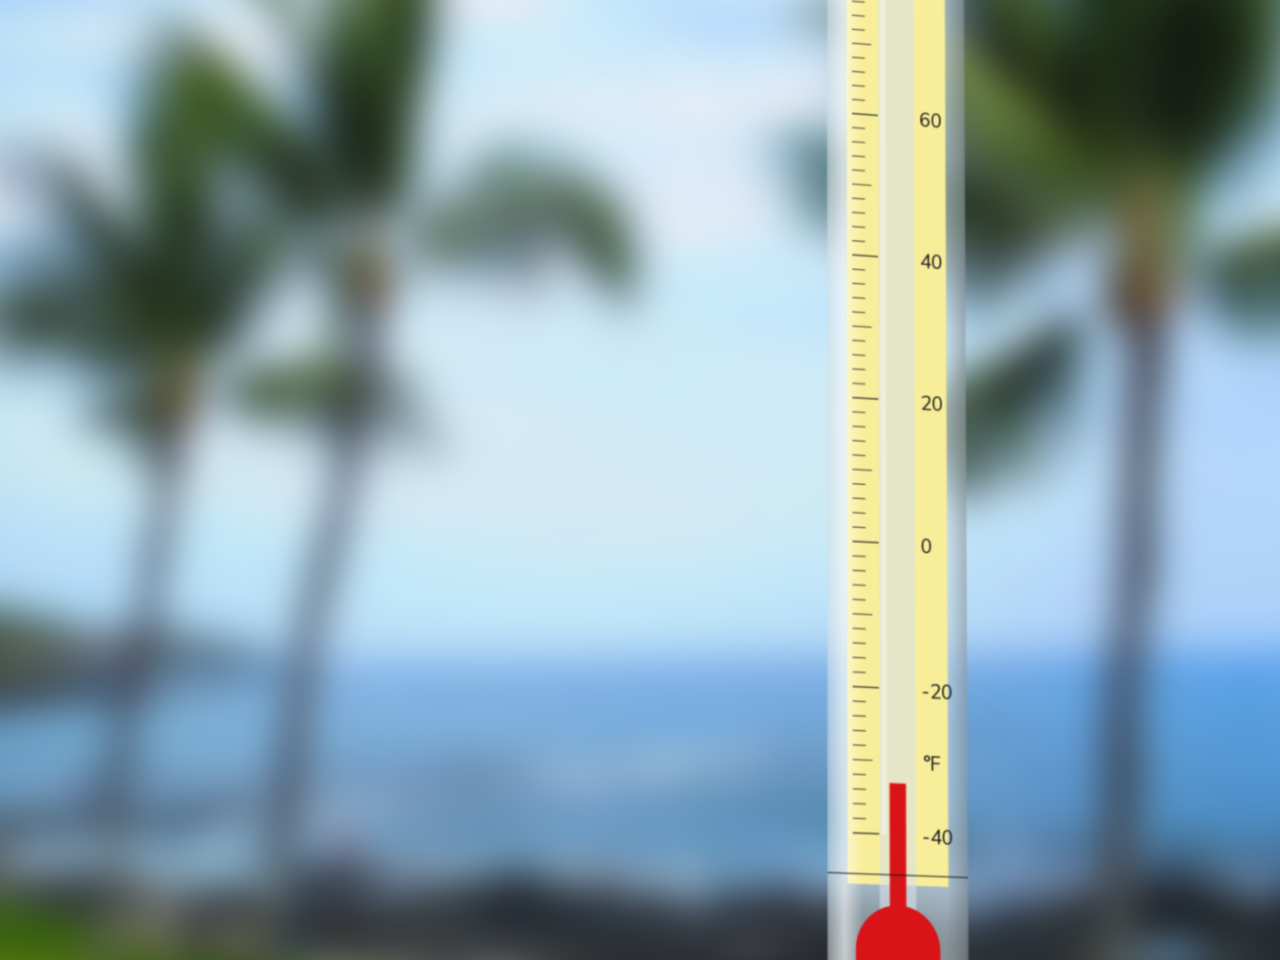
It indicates {"value": -33, "unit": "°F"}
